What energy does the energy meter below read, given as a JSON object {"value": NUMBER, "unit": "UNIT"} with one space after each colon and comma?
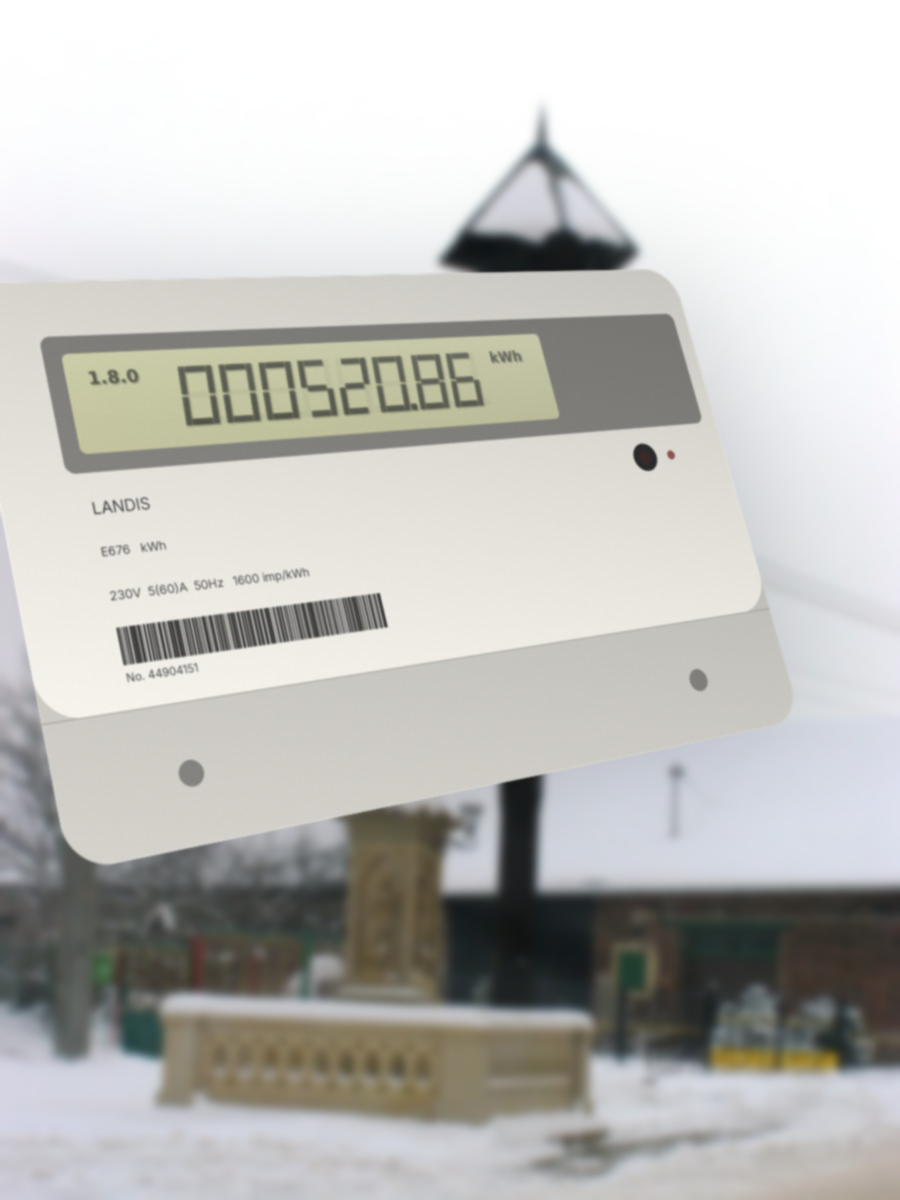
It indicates {"value": 520.86, "unit": "kWh"}
